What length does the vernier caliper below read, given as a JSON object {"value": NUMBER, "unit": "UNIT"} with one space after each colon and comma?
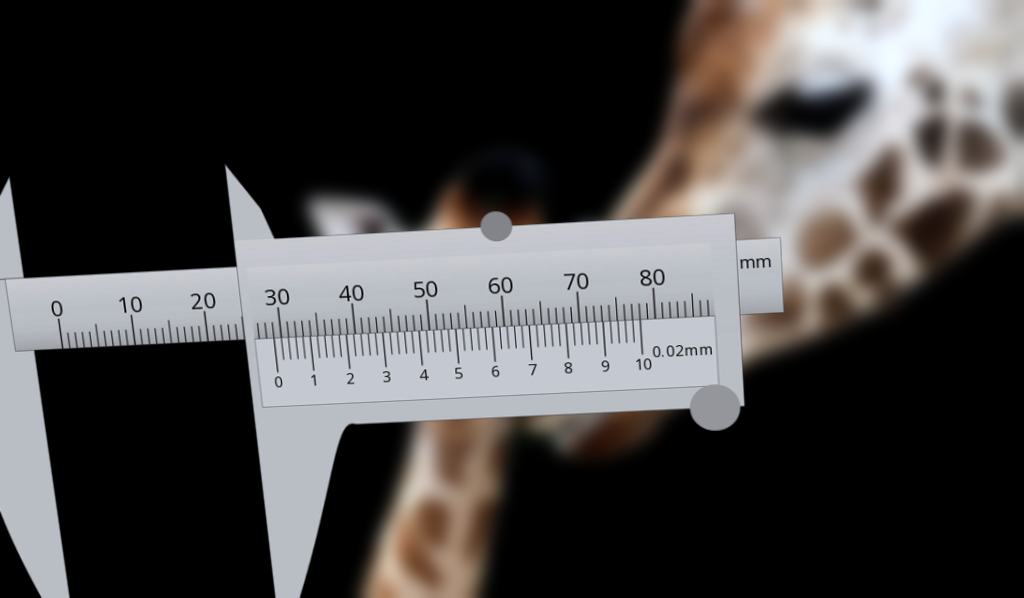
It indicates {"value": 29.0, "unit": "mm"}
